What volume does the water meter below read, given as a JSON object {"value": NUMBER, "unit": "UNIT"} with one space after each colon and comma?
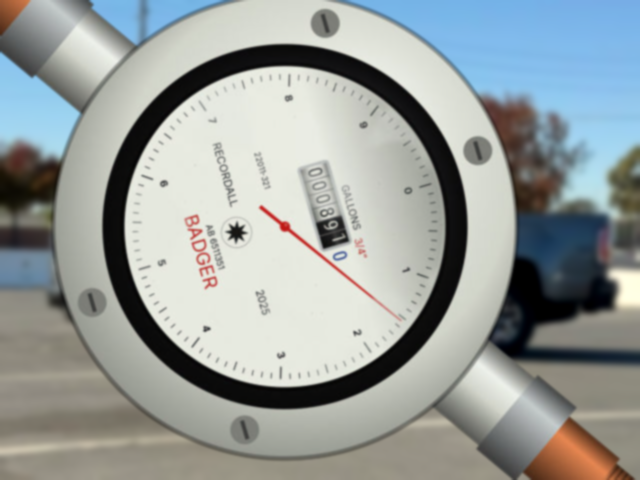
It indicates {"value": 8911.5, "unit": "gal"}
